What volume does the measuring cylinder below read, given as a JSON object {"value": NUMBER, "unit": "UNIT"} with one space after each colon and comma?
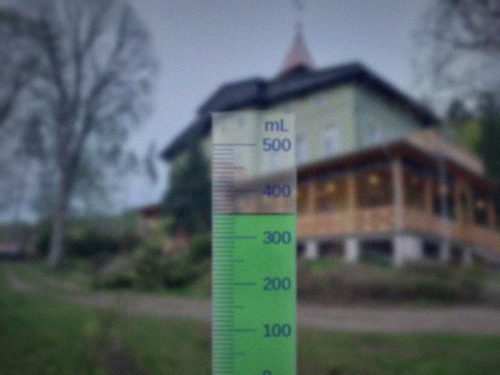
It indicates {"value": 350, "unit": "mL"}
